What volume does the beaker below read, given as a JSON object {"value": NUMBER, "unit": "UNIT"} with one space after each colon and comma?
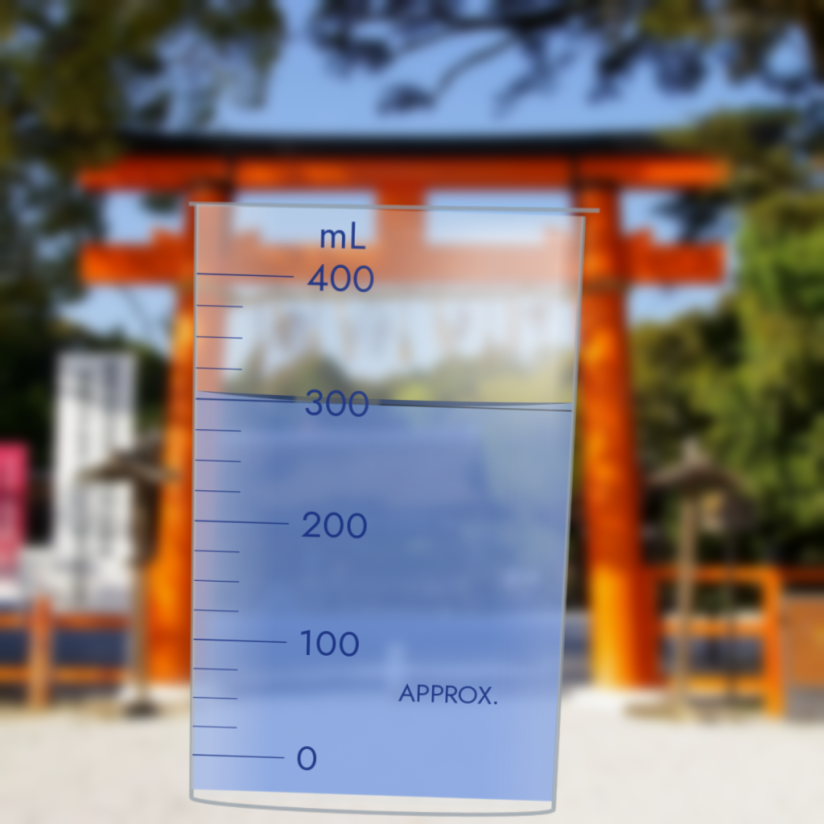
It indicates {"value": 300, "unit": "mL"}
